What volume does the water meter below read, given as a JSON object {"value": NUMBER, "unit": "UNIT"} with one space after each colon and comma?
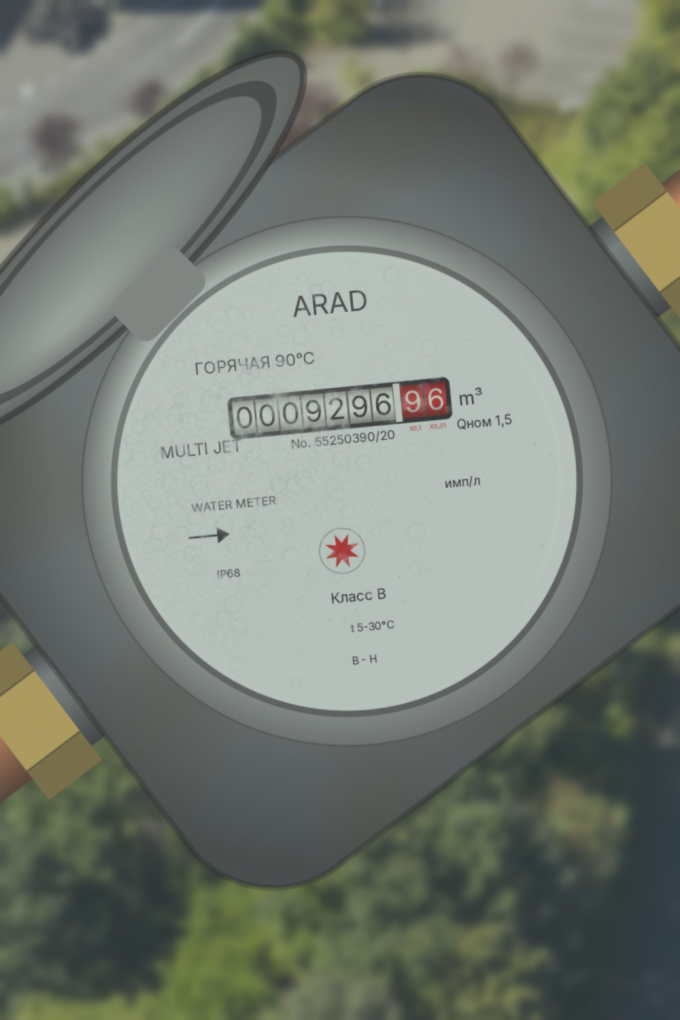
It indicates {"value": 9296.96, "unit": "m³"}
